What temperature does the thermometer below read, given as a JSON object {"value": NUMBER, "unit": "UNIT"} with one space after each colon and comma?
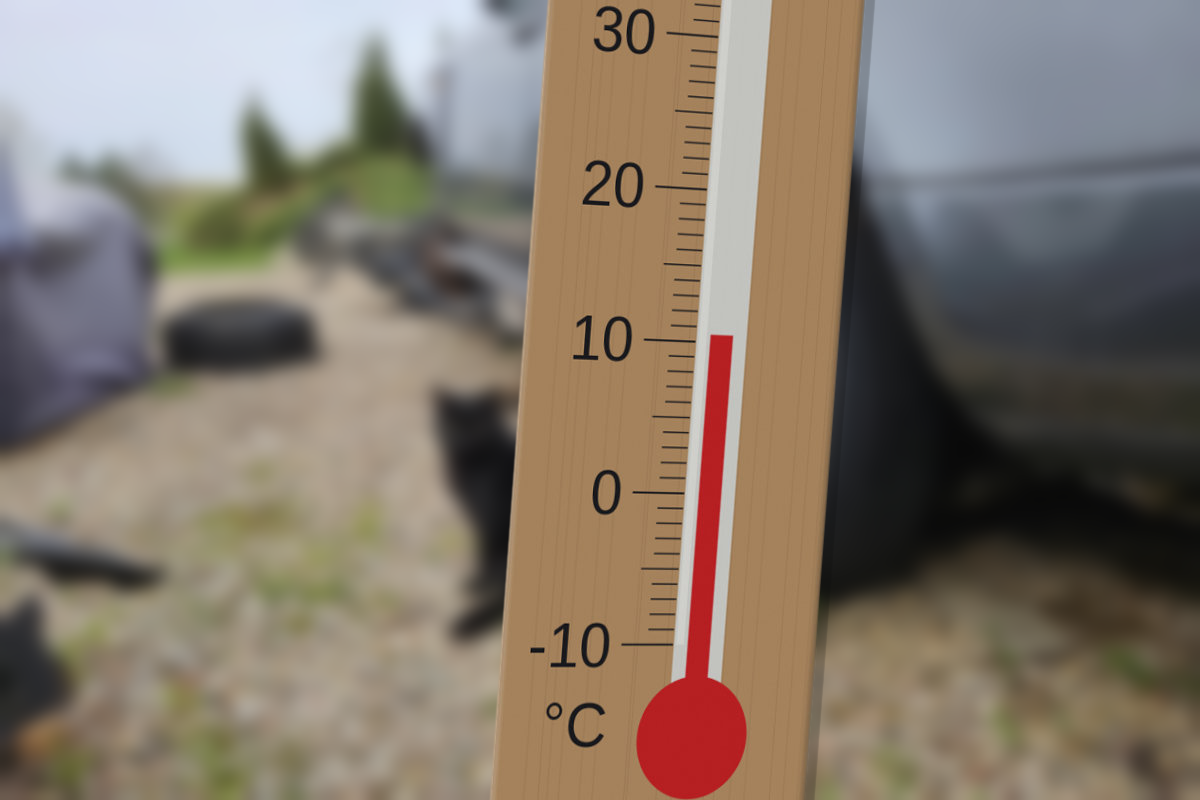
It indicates {"value": 10.5, "unit": "°C"}
